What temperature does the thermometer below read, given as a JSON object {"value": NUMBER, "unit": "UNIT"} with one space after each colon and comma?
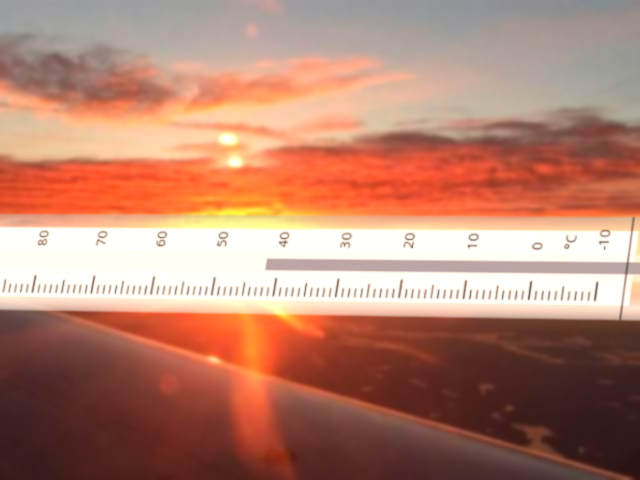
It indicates {"value": 42, "unit": "°C"}
